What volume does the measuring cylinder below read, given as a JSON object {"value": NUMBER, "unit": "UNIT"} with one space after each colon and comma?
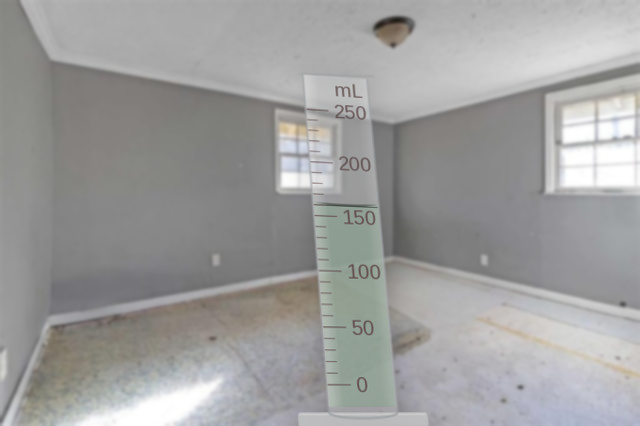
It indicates {"value": 160, "unit": "mL"}
